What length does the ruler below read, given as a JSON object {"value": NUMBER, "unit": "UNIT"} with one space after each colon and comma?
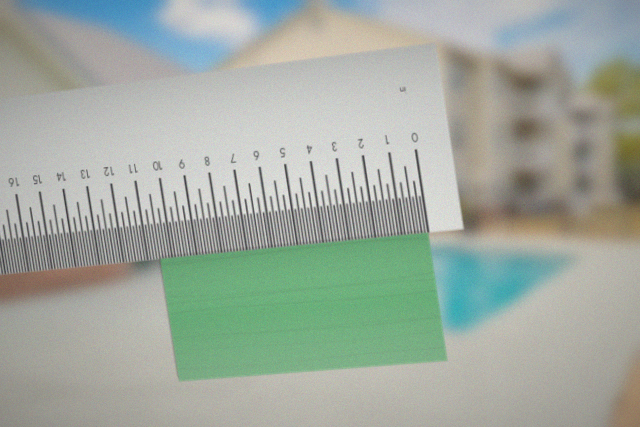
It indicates {"value": 10.5, "unit": "in"}
